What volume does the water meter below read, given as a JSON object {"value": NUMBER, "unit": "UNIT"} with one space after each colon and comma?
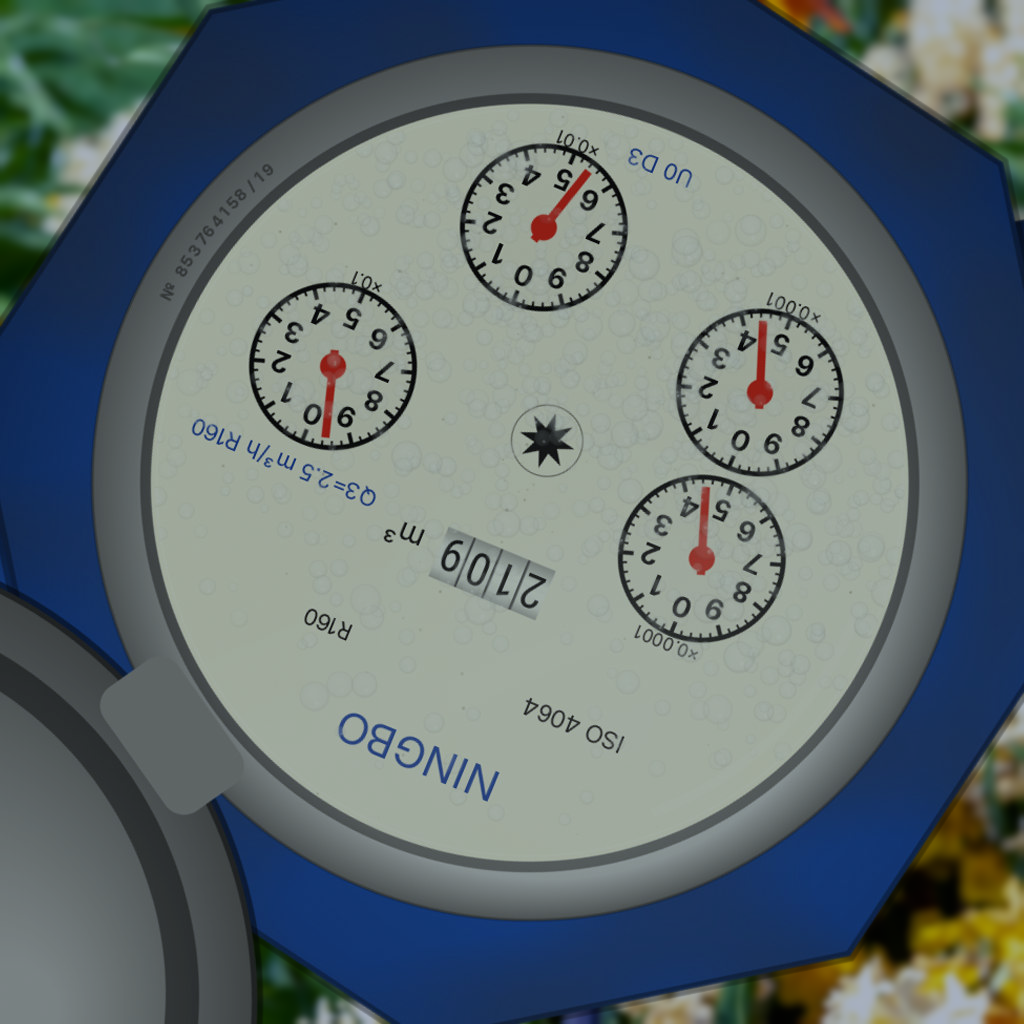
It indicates {"value": 2108.9544, "unit": "m³"}
